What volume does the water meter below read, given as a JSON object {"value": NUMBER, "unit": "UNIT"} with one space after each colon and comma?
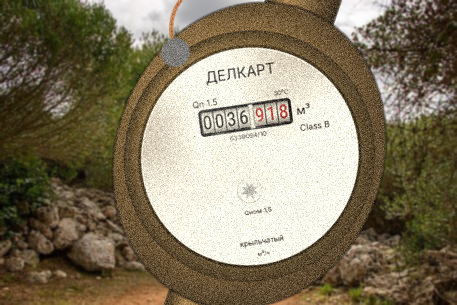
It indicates {"value": 36.918, "unit": "m³"}
